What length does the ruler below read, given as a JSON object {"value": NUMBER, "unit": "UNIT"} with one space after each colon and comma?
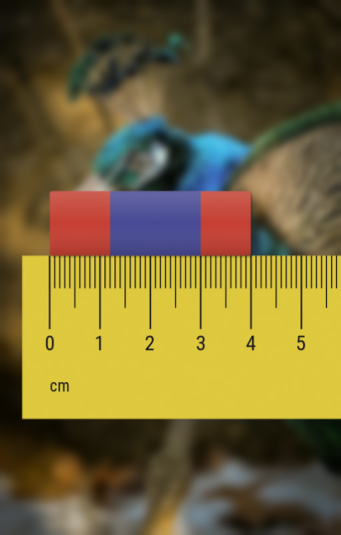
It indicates {"value": 4, "unit": "cm"}
